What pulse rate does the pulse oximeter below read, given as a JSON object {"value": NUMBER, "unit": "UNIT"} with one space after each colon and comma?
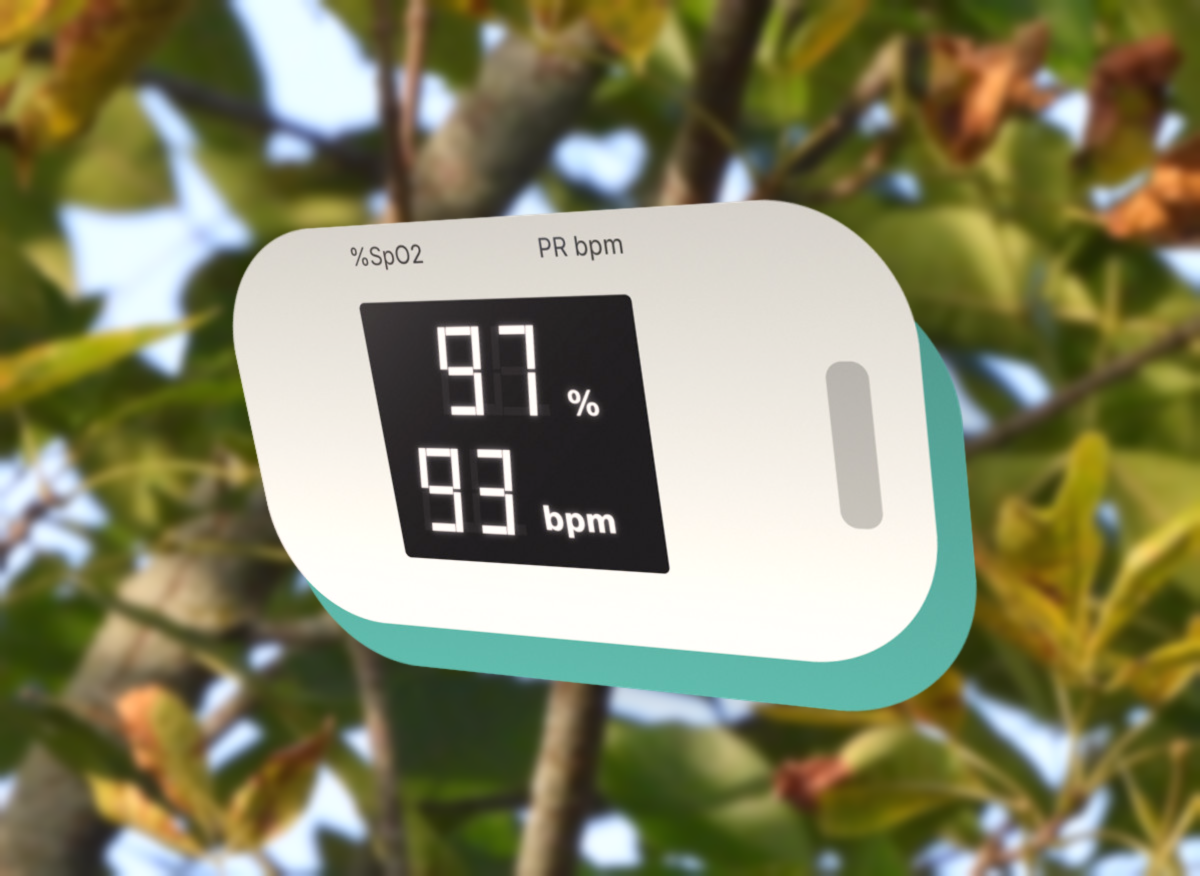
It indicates {"value": 93, "unit": "bpm"}
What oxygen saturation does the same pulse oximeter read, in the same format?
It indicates {"value": 97, "unit": "%"}
